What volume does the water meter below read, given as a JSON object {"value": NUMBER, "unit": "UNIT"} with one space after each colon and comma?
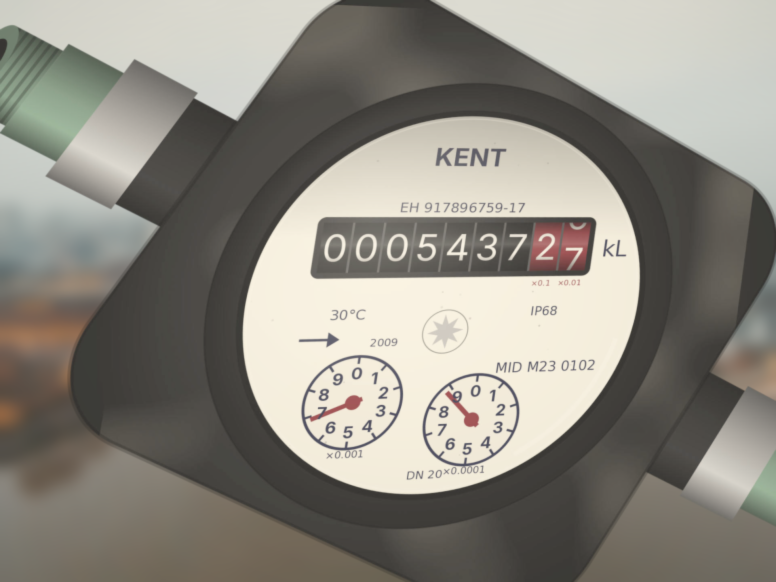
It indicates {"value": 5437.2668, "unit": "kL"}
